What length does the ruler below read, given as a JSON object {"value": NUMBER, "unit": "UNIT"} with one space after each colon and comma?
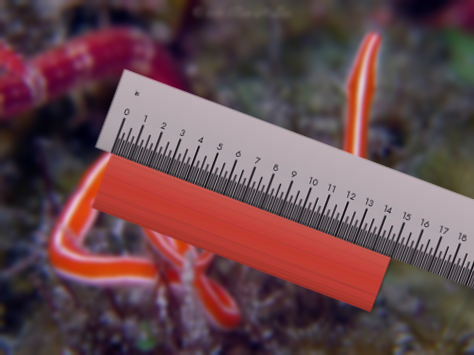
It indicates {"value": 15, "unit": "in"}
